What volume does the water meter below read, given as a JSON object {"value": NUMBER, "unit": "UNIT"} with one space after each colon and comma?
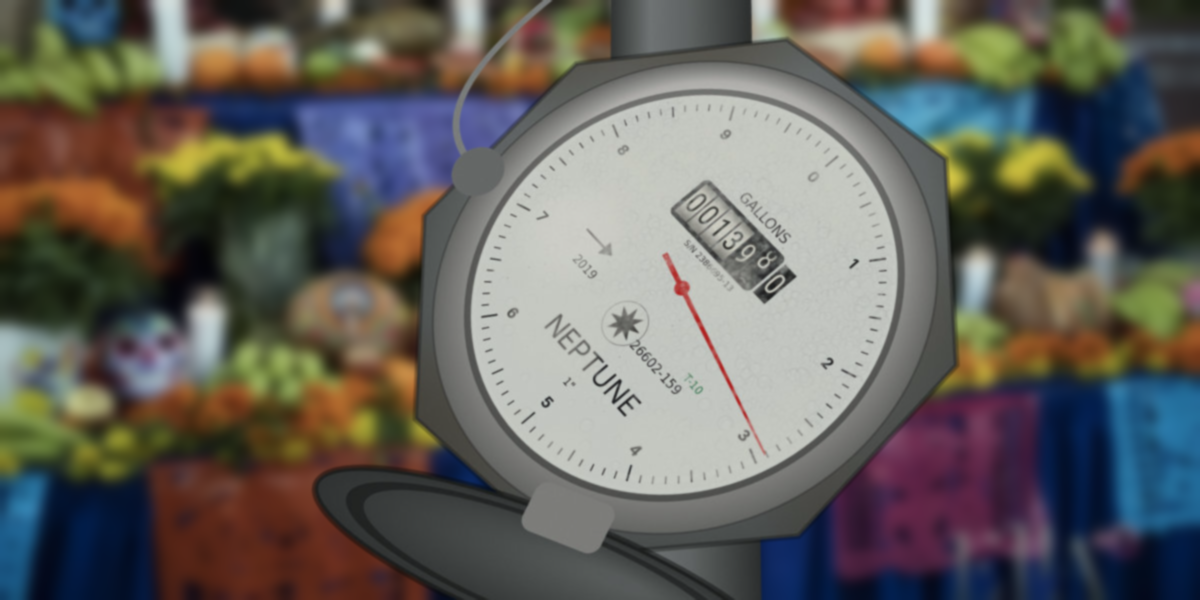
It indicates {"value": 13982.9, "unit": "gal"}
